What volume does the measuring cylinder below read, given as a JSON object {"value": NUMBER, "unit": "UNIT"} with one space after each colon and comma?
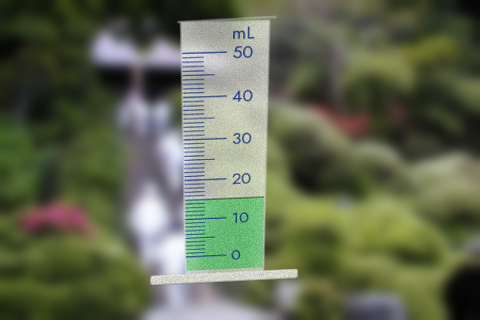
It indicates {"value": 15, "unit": "mL"}
